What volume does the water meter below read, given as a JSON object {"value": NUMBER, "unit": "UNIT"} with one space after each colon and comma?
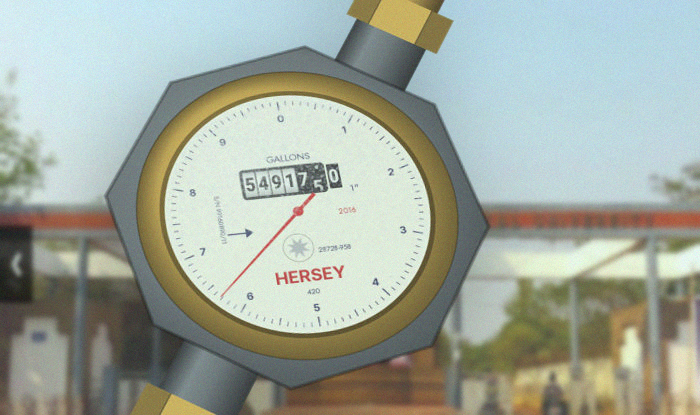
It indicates {"value": 5491746.3, "unit": "gal"}
